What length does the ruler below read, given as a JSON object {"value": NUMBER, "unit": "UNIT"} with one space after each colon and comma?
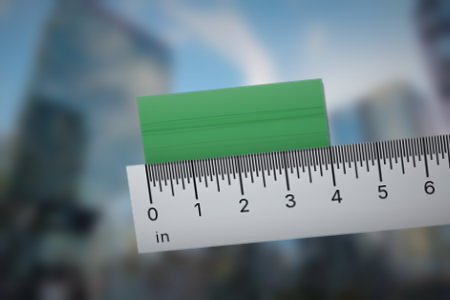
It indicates {"value": 4, "unit": "in"}
